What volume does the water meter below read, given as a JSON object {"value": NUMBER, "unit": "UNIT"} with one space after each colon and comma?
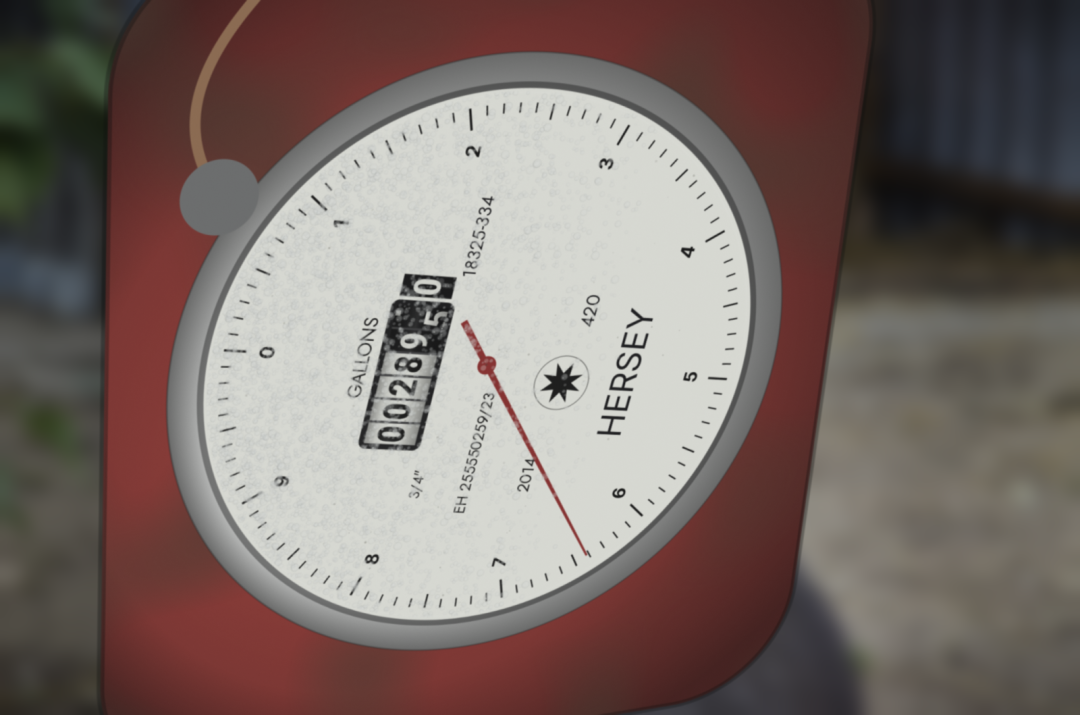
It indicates {"value": 28946.4, "unit": "gal"}
